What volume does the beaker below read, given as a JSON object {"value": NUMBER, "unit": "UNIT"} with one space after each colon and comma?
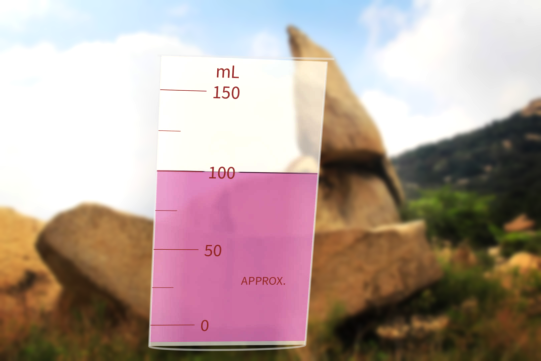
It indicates {"value": 100, "unit": "mL"}
